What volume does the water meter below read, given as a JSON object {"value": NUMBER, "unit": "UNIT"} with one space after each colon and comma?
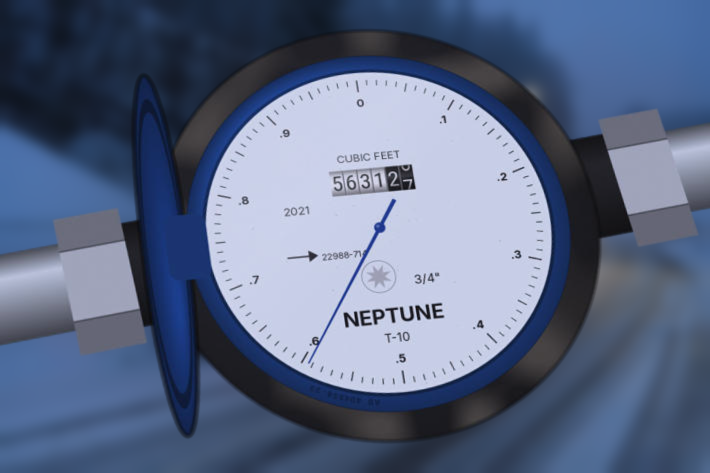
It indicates {"value": 563126.59, "unit": "ft³"}
